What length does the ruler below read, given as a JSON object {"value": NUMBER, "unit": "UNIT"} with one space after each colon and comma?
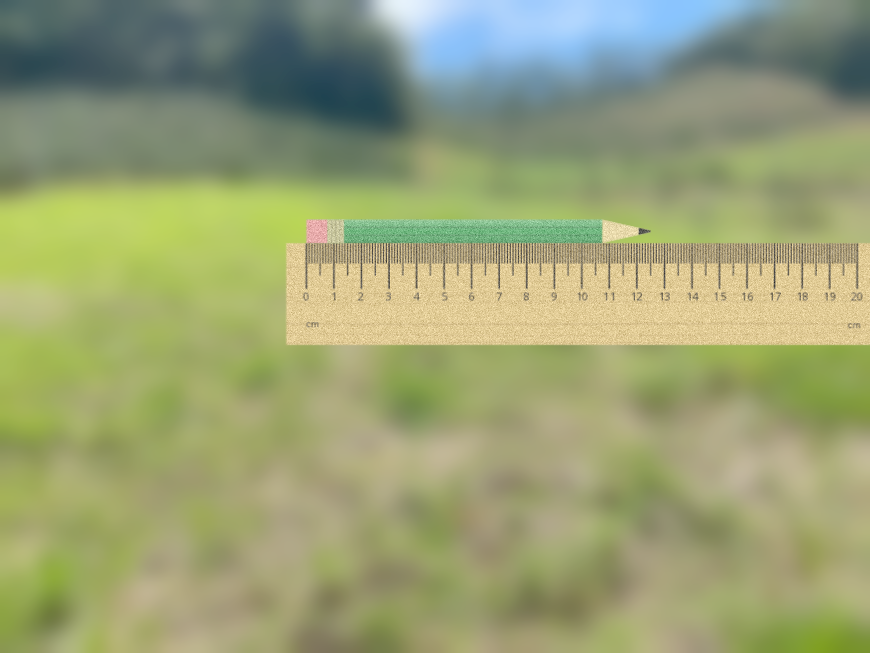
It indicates {"value": 12.5, "unit": "cm"}
